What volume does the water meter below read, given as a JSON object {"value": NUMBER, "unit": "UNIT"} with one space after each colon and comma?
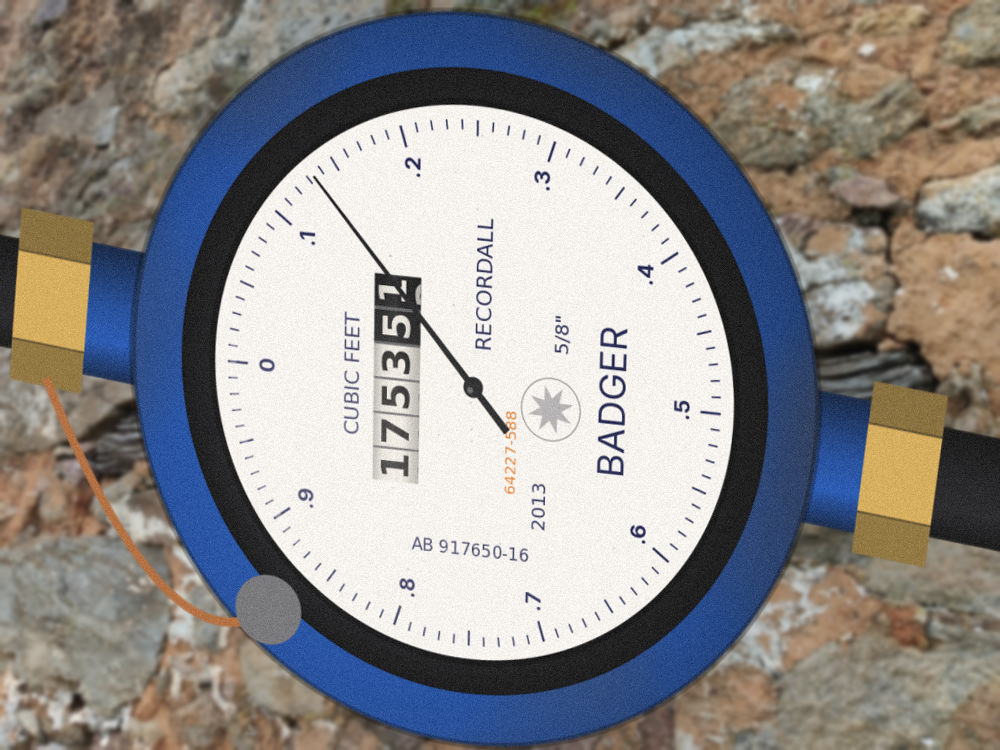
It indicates {"value": 175351.13, "unit": "ft³"}
